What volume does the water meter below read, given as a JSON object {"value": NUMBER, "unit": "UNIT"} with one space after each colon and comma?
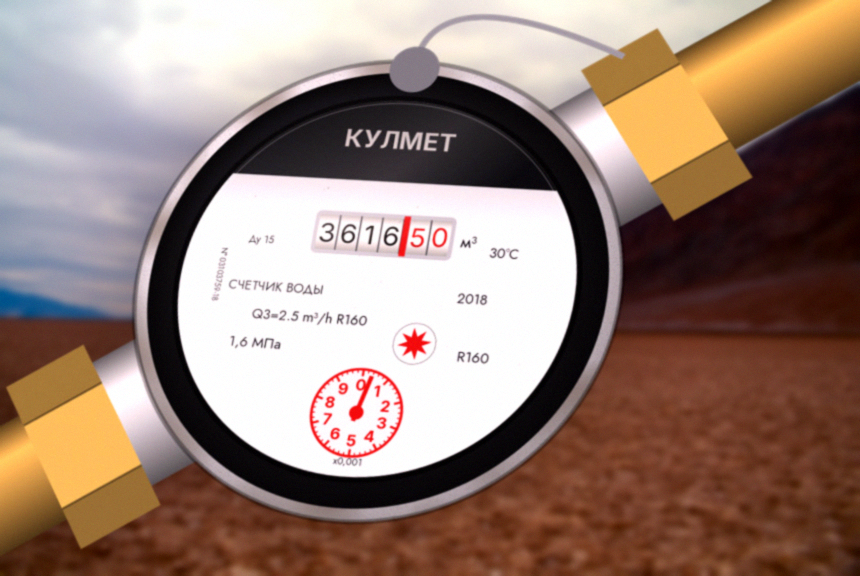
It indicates {"value": 3616.500, "unit": "m³"}
